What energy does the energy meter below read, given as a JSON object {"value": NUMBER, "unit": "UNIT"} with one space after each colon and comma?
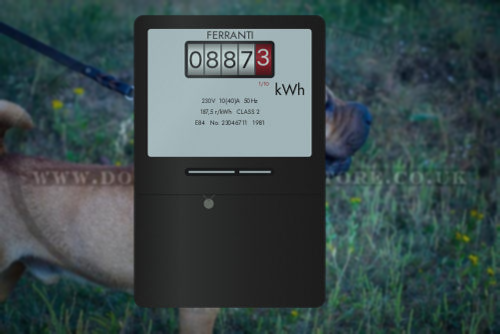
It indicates {"value": 887.3, "unit": "kWh"}
